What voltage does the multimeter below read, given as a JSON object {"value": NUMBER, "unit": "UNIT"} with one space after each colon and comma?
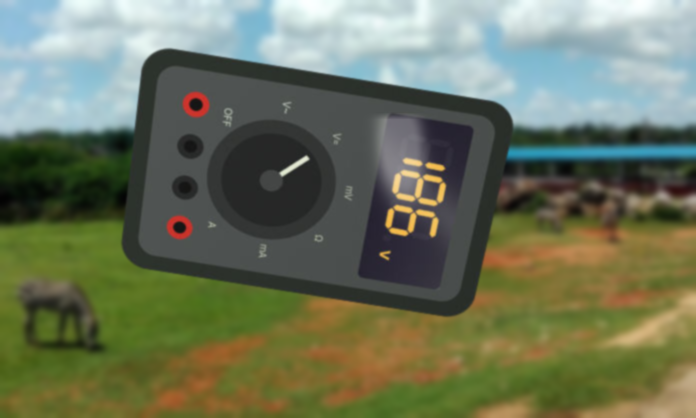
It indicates {"value": 186, "unit": "V"}
